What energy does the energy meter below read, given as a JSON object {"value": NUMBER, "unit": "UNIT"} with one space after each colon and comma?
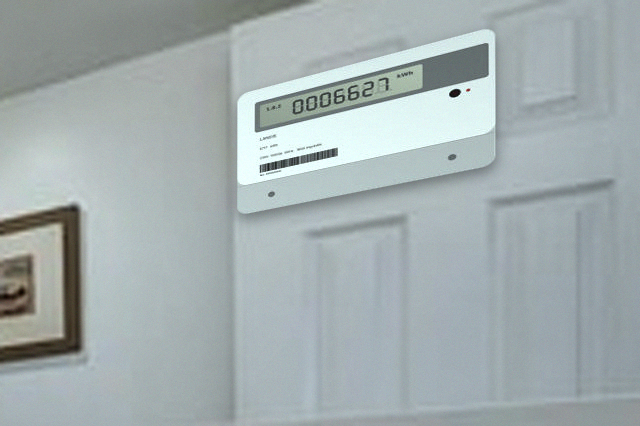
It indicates {"value": 6627, "unit": "kWh"}
